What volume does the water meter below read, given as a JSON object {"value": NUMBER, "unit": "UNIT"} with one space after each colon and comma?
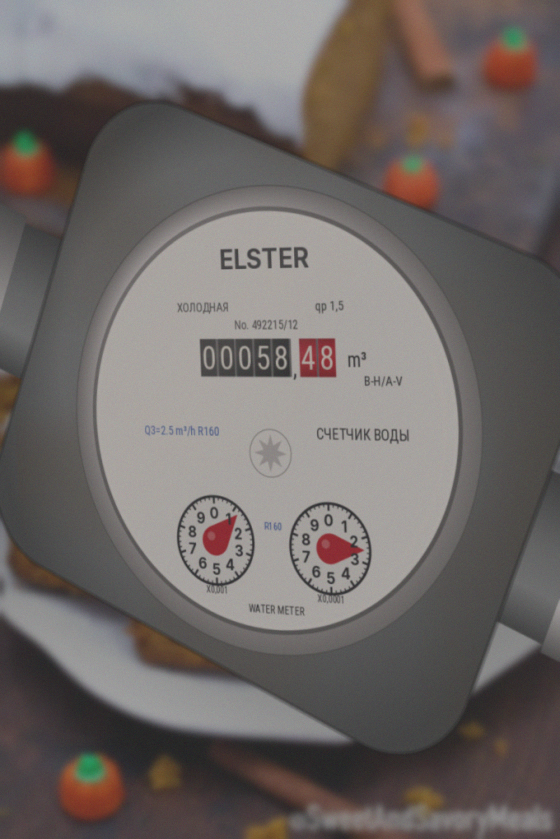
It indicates {"value": 58.4812, "unit": "m³"}
